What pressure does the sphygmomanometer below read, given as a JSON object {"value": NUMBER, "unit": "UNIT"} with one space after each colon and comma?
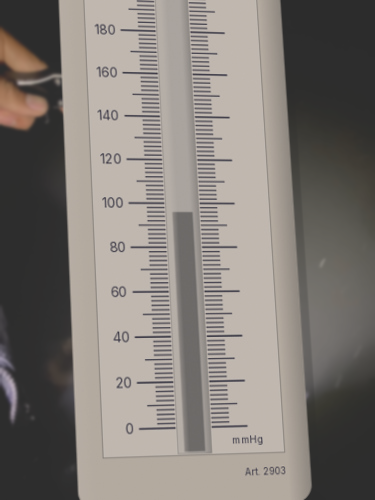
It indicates {"value": 96, "unit": "mmHg"}
